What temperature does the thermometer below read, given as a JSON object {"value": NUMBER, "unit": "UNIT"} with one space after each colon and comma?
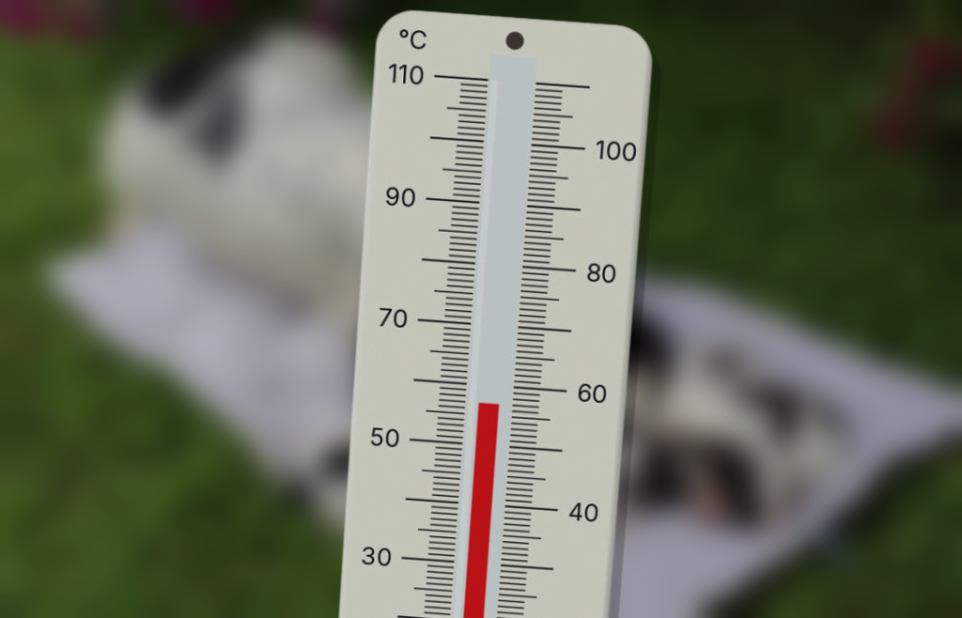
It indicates {"value": 57, "unit": "°C"}
